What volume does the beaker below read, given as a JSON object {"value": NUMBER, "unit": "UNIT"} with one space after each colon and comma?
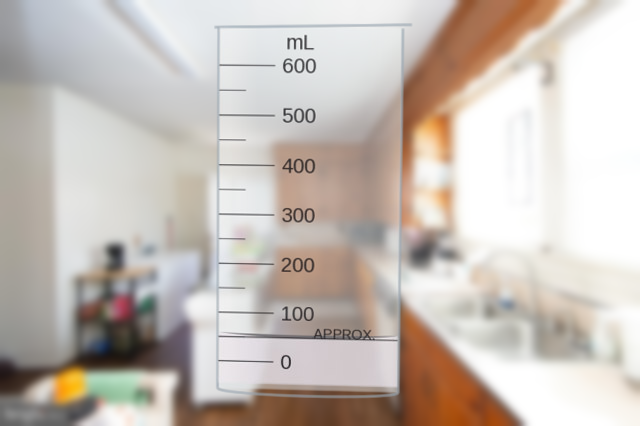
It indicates {"value": 50, "unit": "mL"}
